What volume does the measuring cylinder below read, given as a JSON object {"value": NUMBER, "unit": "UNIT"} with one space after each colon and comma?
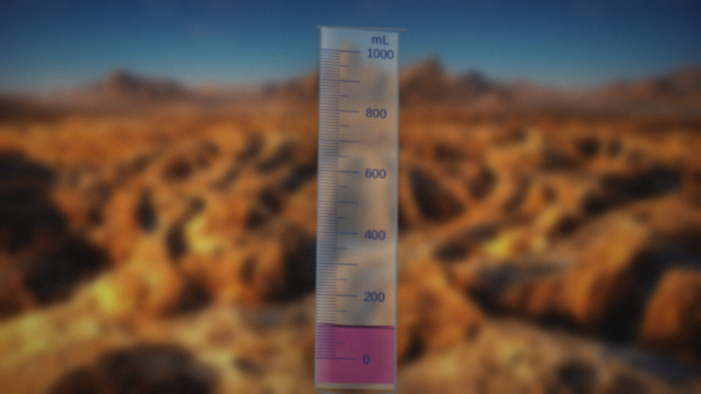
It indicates {"value": 100, "unit": "mL"}
